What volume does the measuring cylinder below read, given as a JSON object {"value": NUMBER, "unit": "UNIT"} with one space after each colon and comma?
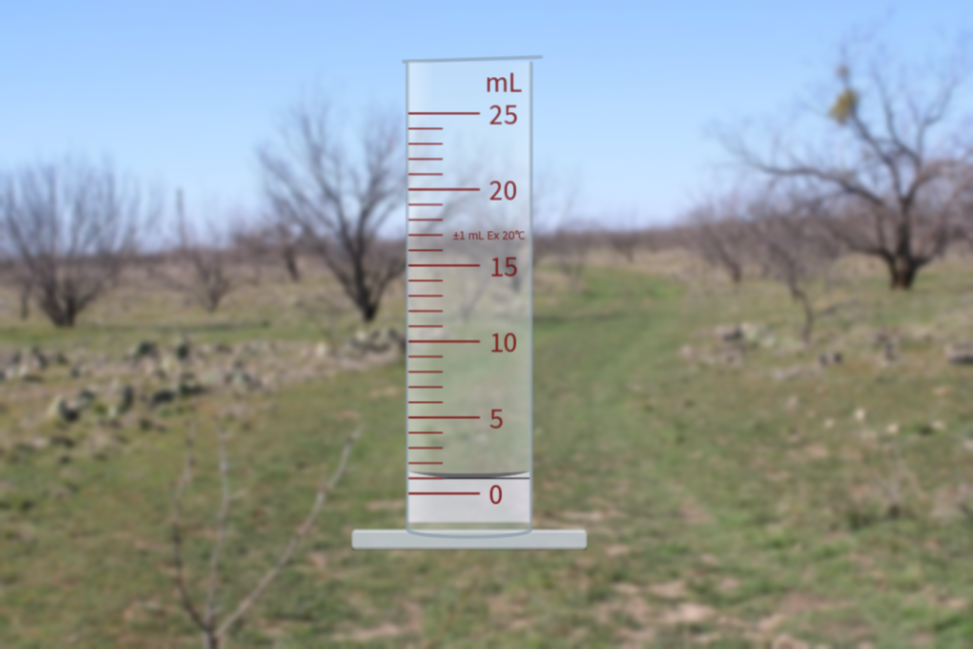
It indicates {"value": 1, "unit": "mL"}
